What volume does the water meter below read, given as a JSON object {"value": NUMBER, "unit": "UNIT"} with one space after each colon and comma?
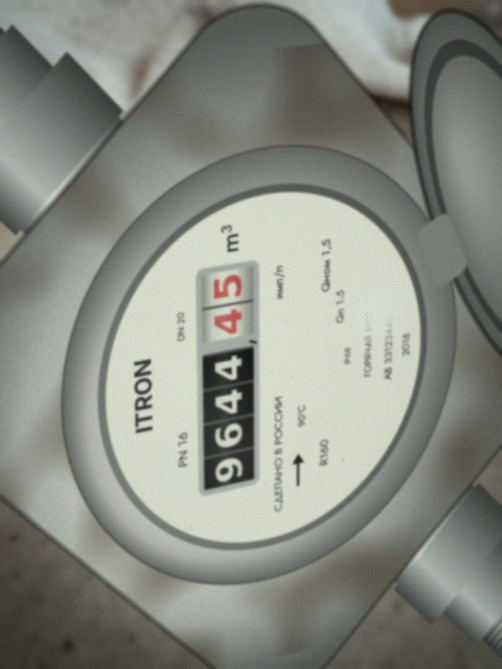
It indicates {"value": 9644.45, "unit": "m³"}
